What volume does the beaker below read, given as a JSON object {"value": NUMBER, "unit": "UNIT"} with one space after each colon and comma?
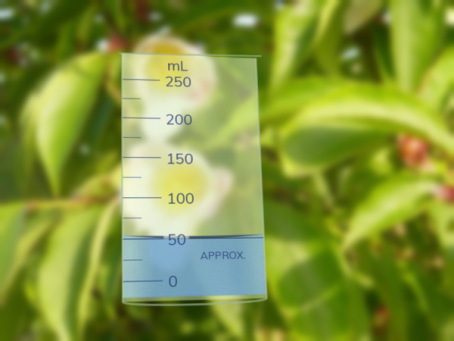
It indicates {"value": 50, "unit": "mL"}
